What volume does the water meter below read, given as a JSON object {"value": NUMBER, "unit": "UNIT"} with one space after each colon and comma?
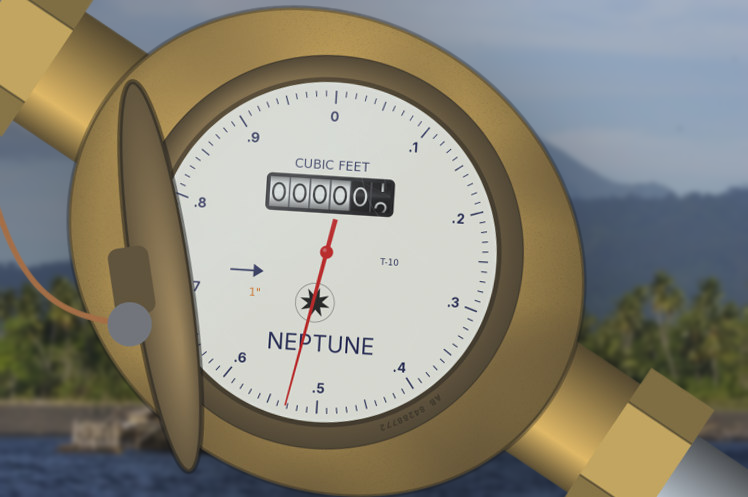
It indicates {"value": 1.53, "unit": "ft³"}
